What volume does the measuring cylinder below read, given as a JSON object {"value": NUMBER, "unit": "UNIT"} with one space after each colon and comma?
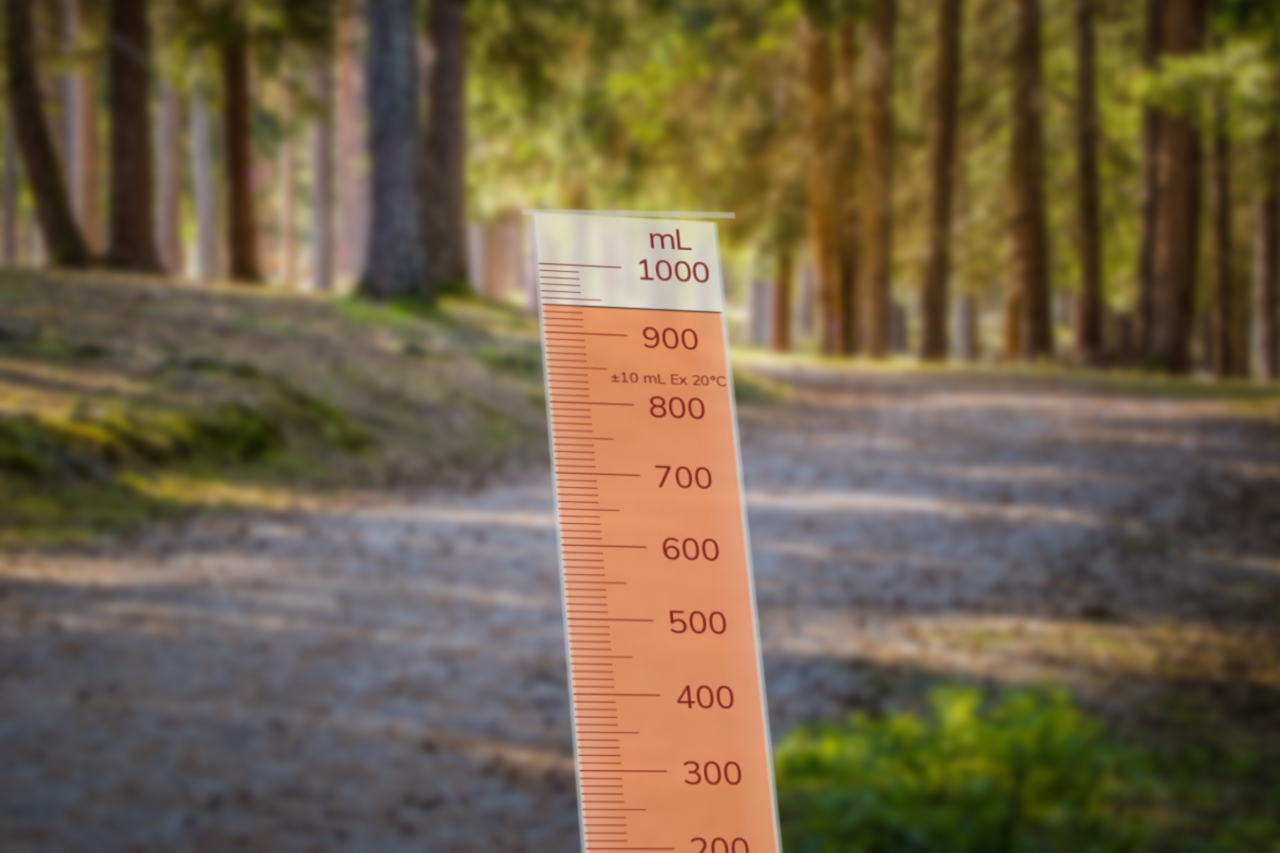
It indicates {"value": 940, "unit": "mL"}
